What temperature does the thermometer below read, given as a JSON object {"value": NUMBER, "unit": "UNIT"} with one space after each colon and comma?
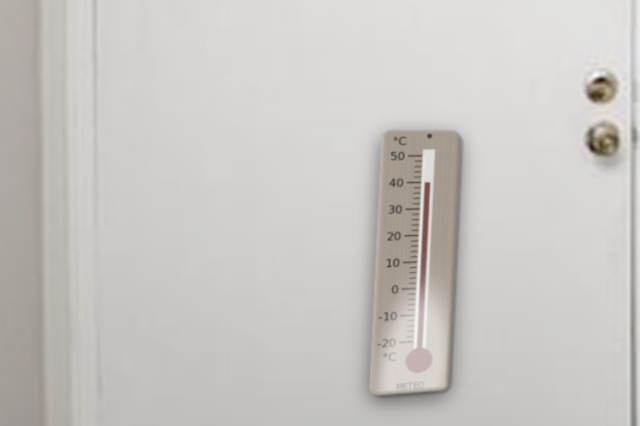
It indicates {"value": 40, "unit": "°C"}
